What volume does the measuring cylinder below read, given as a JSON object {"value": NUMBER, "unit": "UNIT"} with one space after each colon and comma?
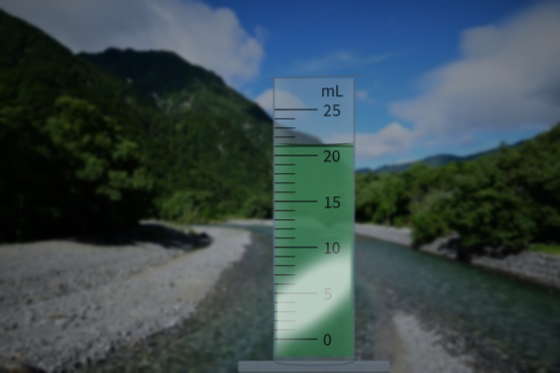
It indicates {"value": 21, "unit": "mL"}
